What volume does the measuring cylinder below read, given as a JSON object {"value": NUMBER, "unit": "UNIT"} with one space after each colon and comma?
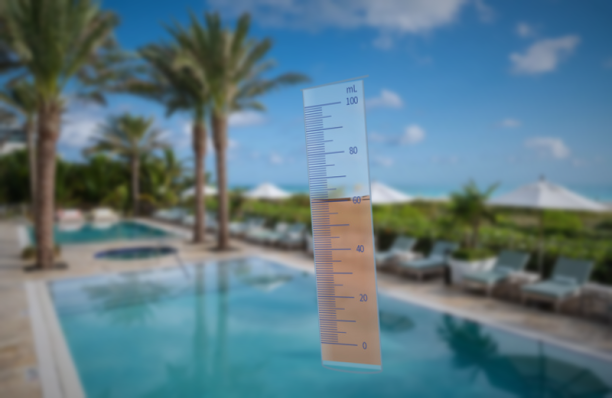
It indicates {"value": 60, "unit": "mL"}
